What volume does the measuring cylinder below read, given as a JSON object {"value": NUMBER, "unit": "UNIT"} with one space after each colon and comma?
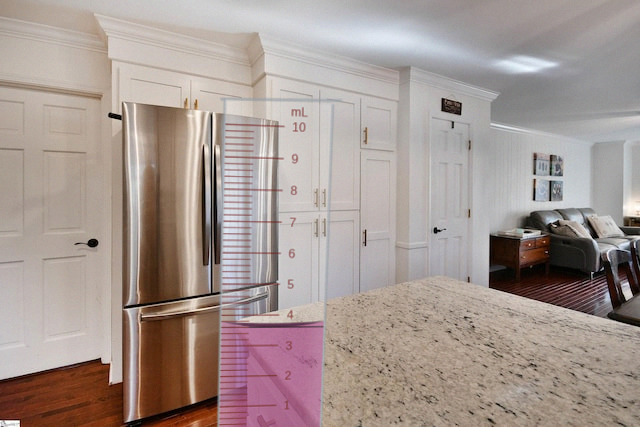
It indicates {"value": 3.6, "unit": "mL"}
